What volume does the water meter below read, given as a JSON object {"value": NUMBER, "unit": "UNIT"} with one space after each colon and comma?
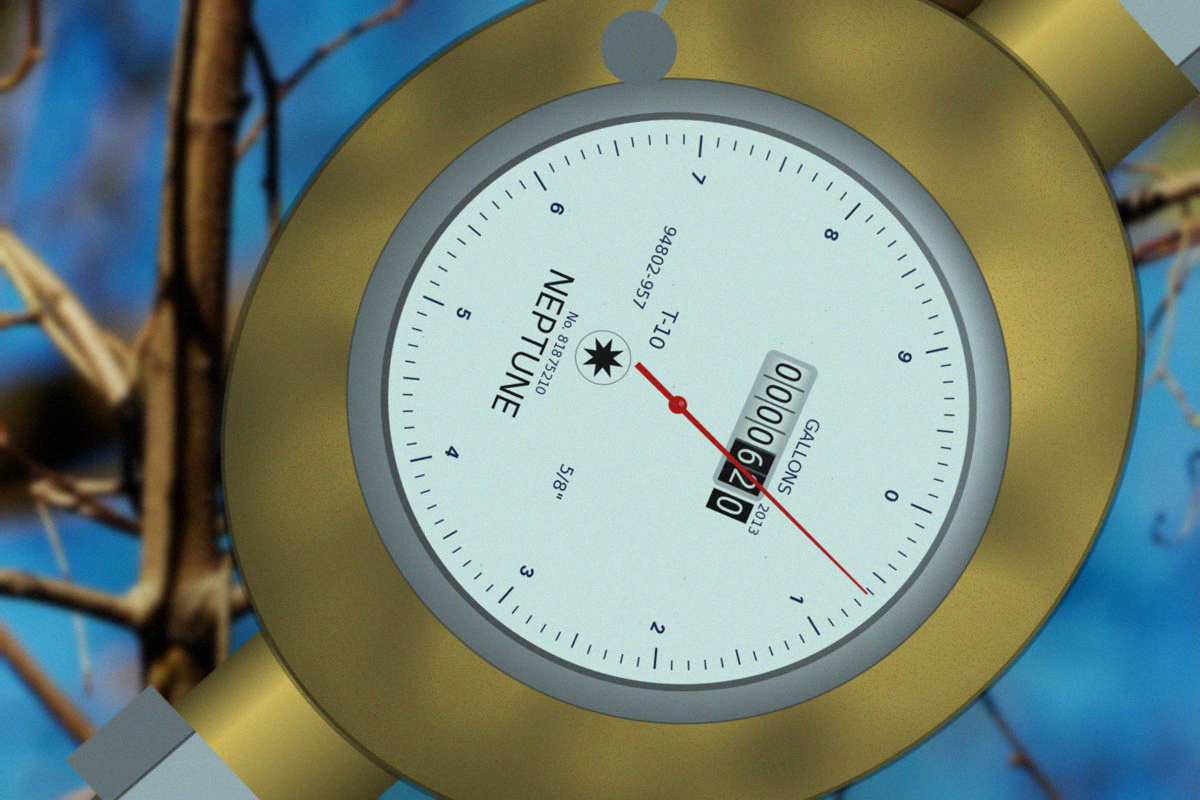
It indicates {"value": 620.6, "unit": "gal"}
